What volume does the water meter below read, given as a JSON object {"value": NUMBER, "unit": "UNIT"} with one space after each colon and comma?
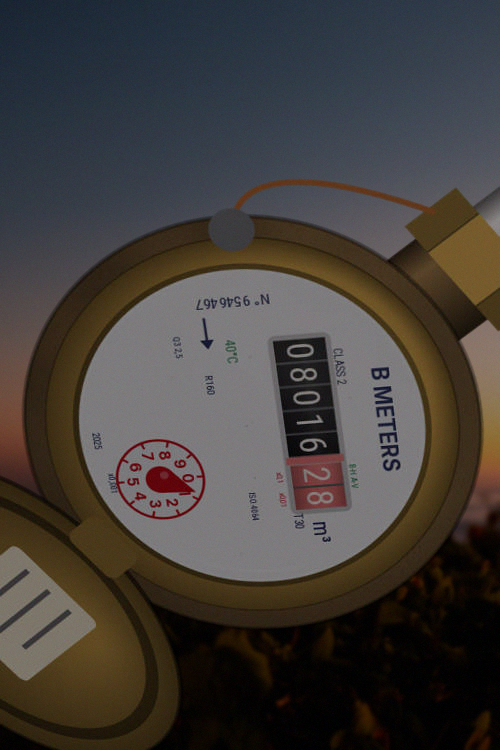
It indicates {"value": 8016.280, "unit": "m³"}
